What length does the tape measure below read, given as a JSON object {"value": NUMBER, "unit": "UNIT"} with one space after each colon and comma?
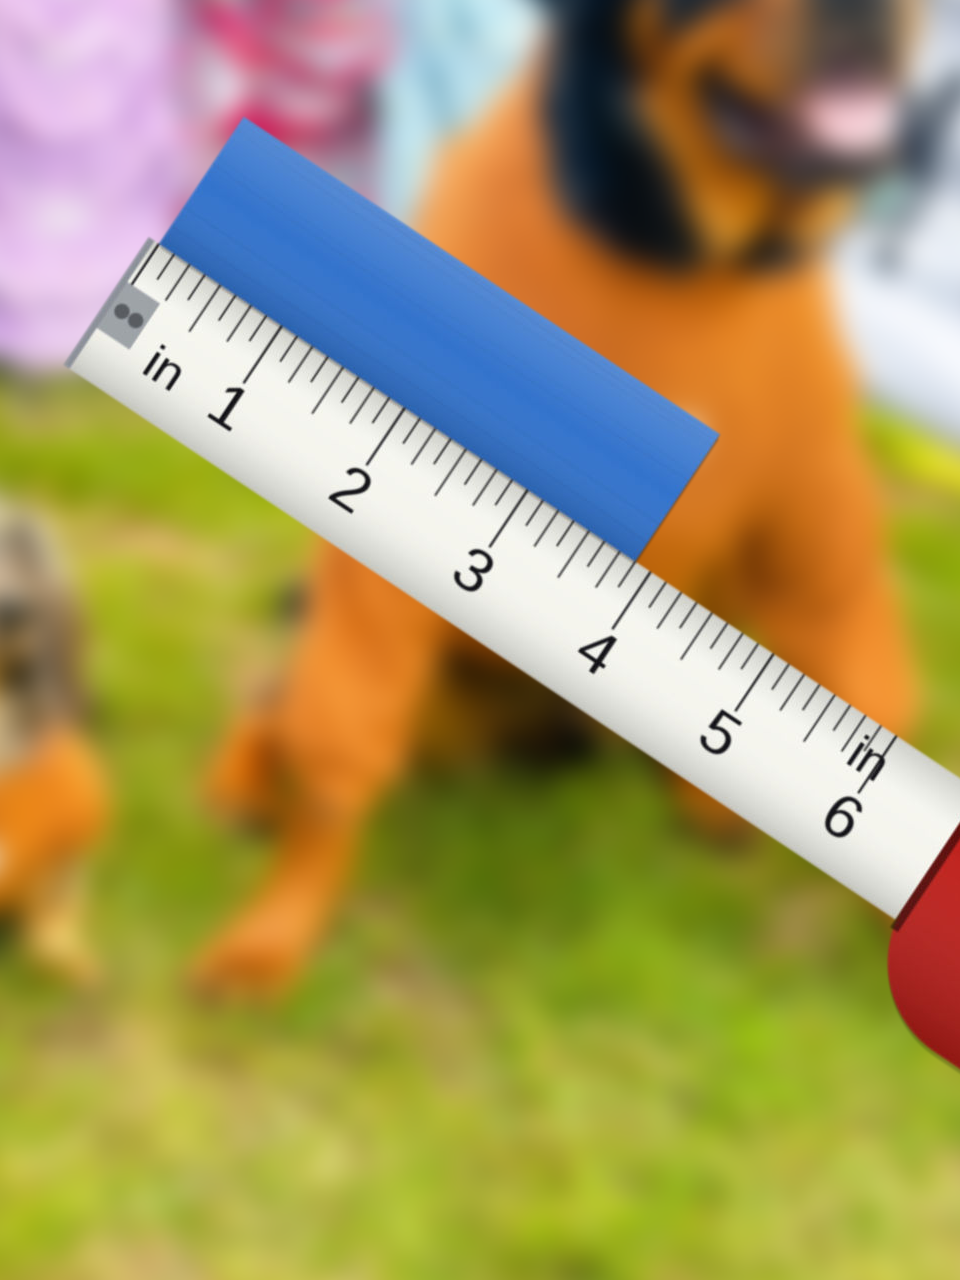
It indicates {"value": 3.875, "unit": "in"}
